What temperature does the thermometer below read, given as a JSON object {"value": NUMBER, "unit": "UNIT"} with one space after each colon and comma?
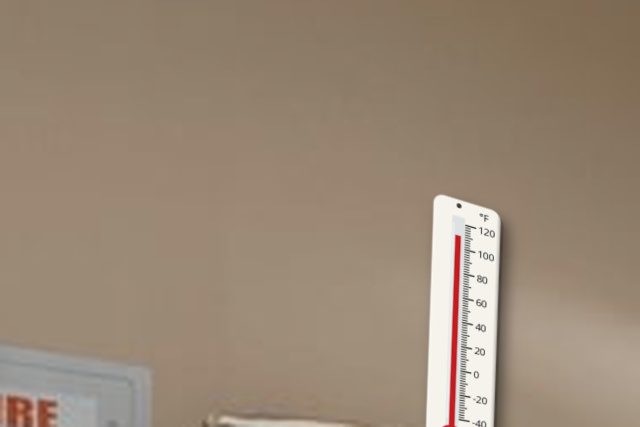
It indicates {"value": 110, "unit": "°F"}
